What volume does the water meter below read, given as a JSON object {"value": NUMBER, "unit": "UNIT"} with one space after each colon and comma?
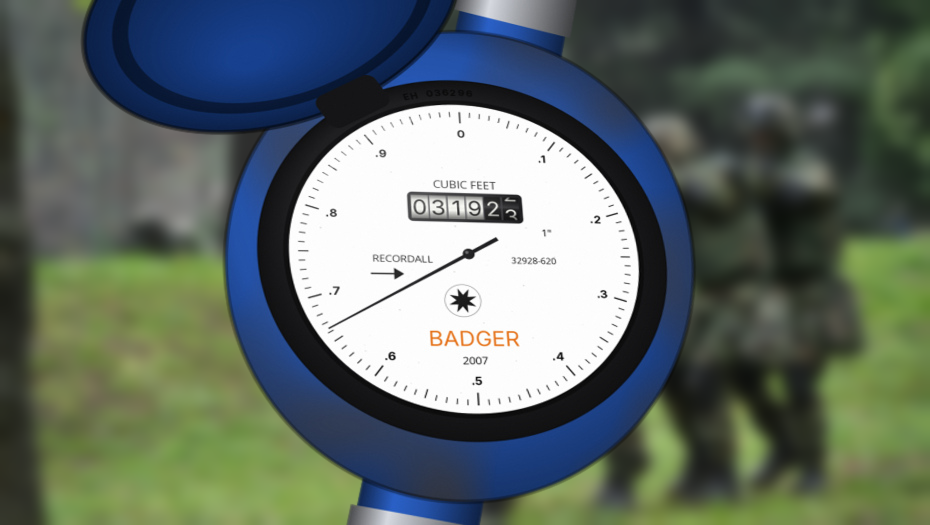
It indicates {"value": 31922.66, "unit": "ft³"}
